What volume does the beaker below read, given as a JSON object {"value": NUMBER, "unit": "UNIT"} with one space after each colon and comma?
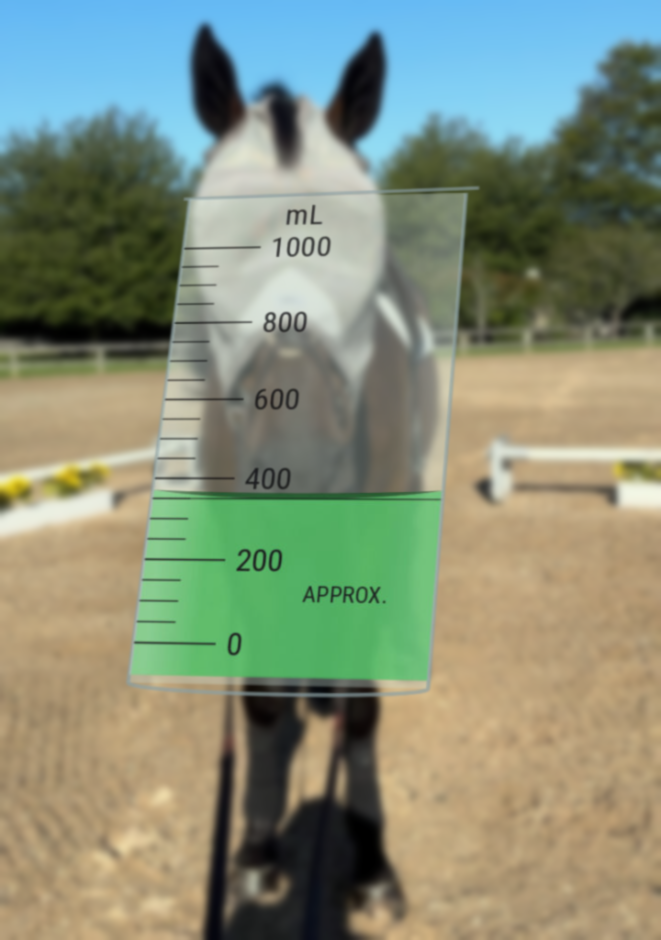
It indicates {"value": 350, "unit": "mL"}
